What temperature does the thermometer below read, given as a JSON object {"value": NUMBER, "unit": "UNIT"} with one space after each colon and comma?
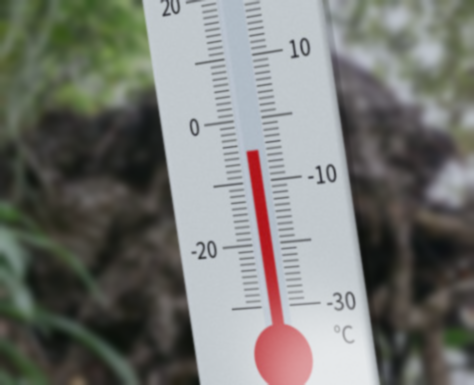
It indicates {"value": -5, "unit": "°C"}
